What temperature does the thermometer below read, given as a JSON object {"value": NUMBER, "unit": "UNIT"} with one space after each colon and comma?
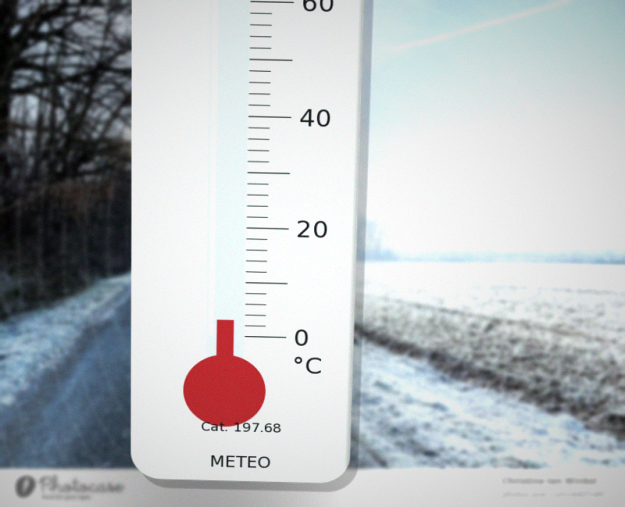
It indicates {"value": 3, "unit": "°C"}
